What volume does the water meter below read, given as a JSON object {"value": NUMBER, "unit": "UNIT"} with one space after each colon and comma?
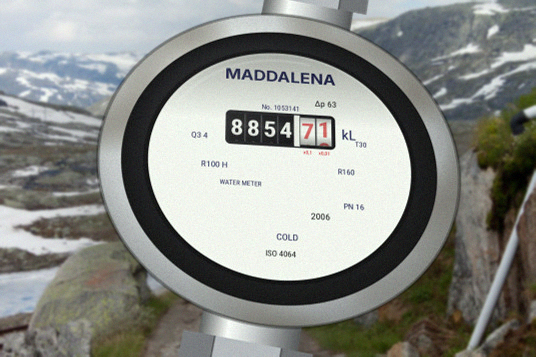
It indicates {"value": 8854.71, "unit": "kL"}
